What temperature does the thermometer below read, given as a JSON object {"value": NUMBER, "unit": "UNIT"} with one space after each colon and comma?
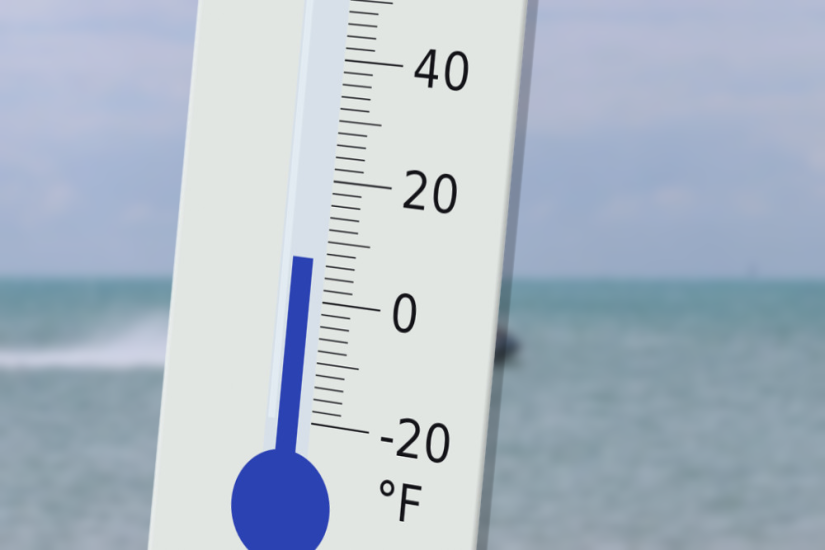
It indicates {"value": 7, "unit": "°F"}
